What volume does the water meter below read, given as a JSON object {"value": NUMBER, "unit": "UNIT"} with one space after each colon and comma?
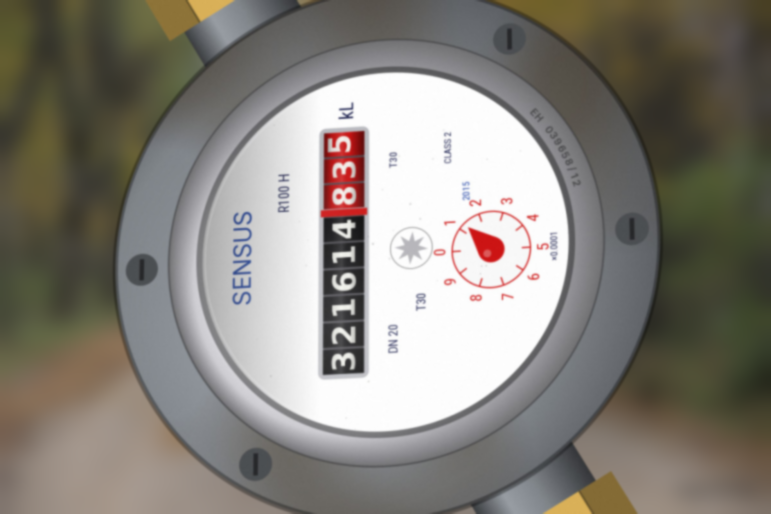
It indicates {"value": 321614.8351, "unit": "kL"}
